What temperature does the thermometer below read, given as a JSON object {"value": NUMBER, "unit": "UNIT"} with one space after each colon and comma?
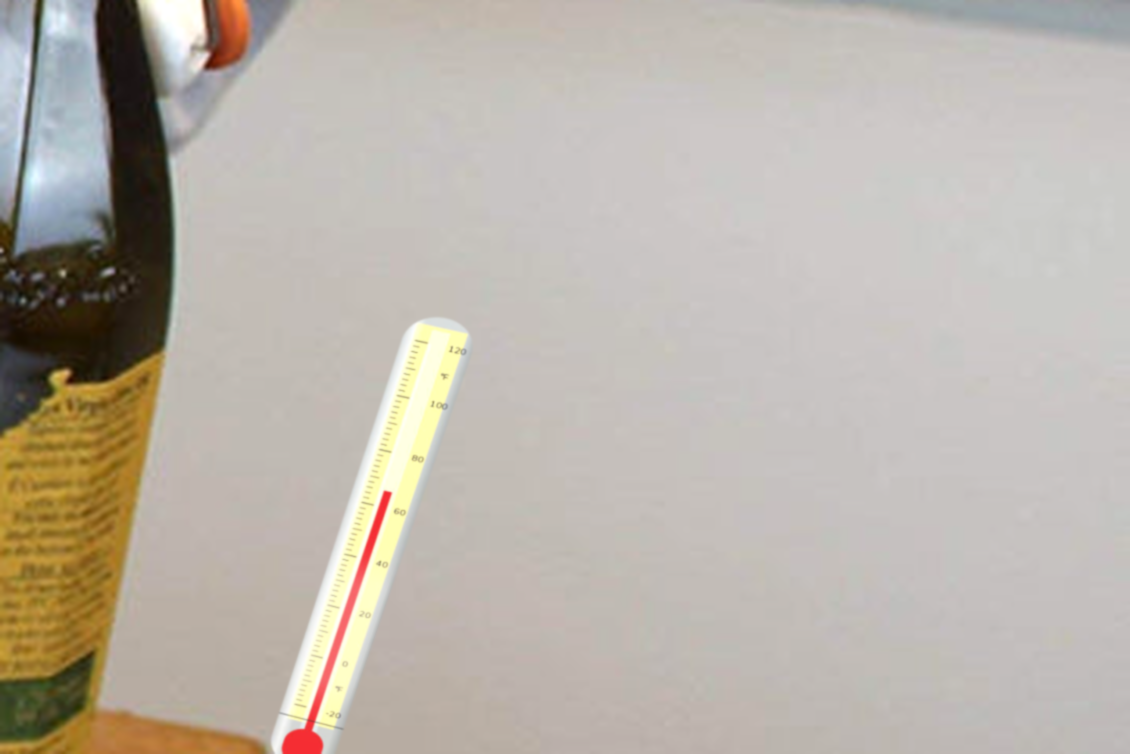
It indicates {"value": 66, "unit": "°F"}
